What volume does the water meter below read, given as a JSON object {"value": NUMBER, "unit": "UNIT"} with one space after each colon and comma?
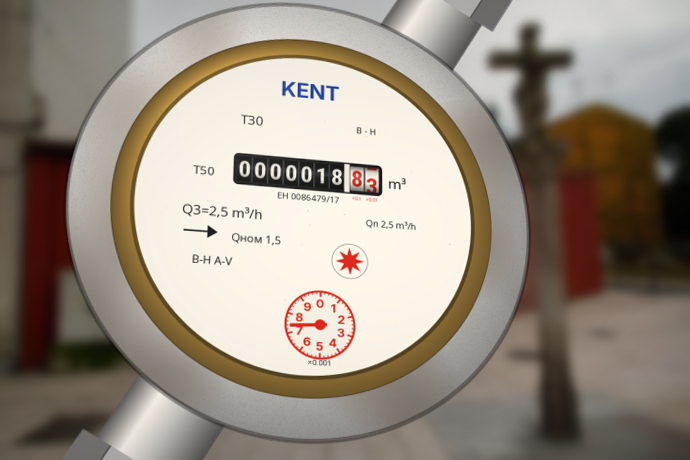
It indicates {"value": 18.827, "unit": "m³"}
